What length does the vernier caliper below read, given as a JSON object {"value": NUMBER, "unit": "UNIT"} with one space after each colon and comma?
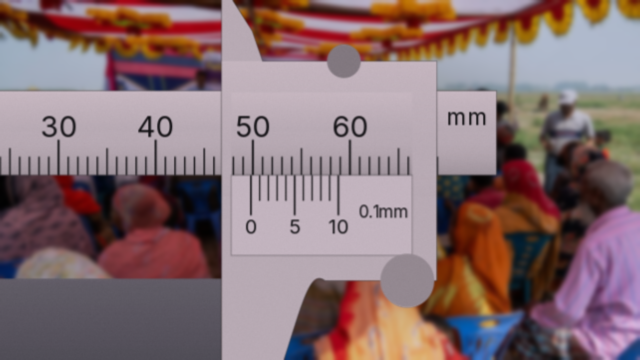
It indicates {"value": 49.8, "unit": "mm"}
